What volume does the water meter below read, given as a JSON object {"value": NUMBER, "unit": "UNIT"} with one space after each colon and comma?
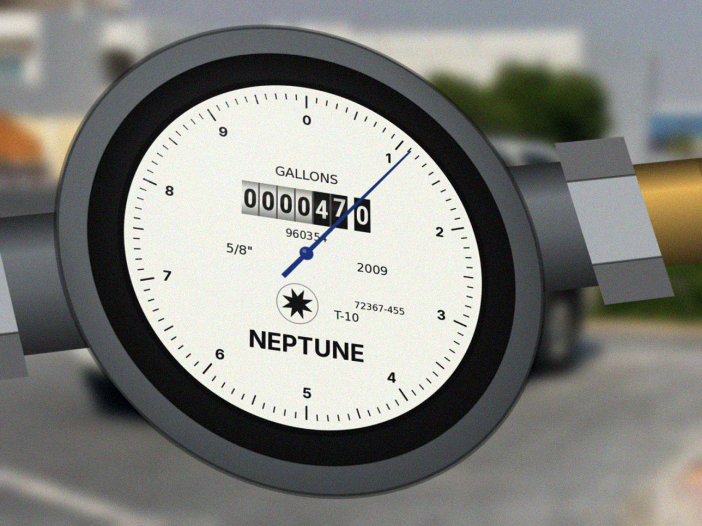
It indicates {"value": 471.1, "unit": "gal"}
